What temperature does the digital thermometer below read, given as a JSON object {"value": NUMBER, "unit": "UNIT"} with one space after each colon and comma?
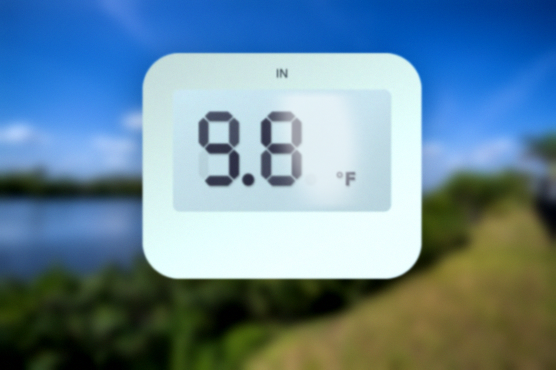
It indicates {"value": 9.8, "unit": "°F"}
